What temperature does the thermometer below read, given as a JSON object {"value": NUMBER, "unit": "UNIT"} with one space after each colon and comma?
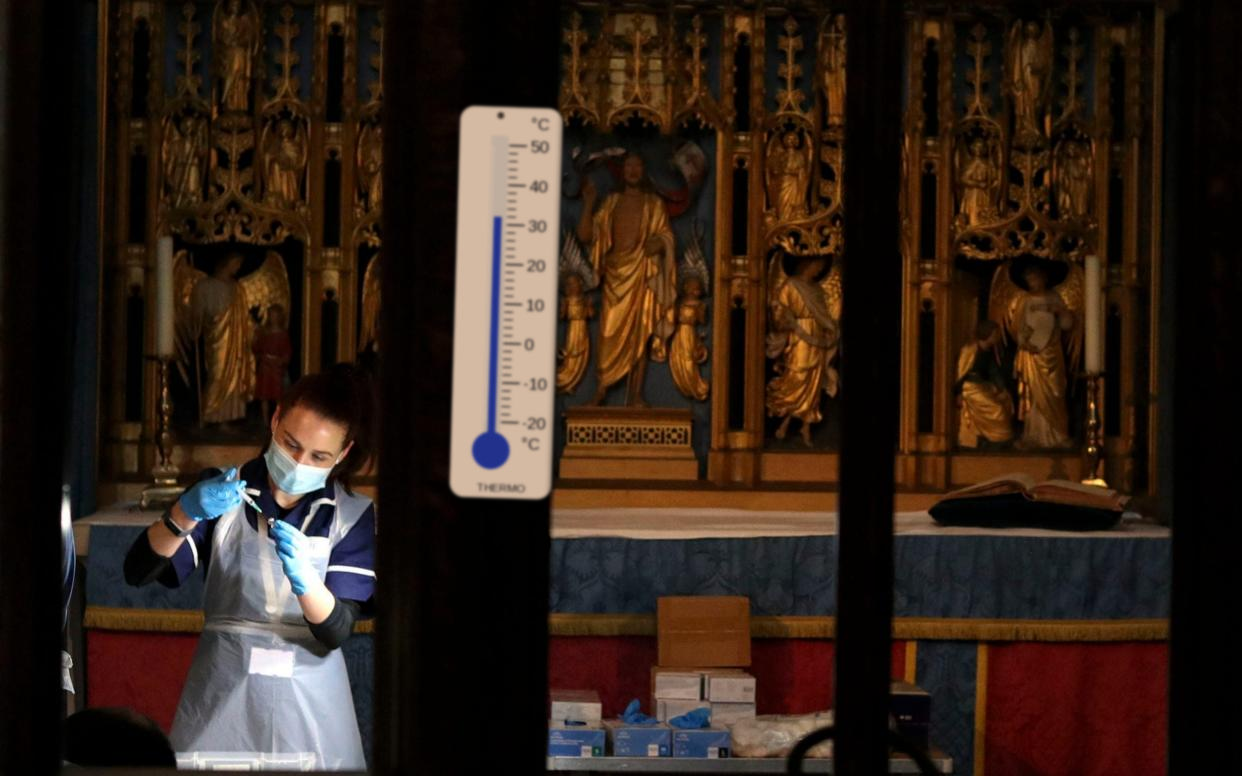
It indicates {"value": 32, "unit": "°C"}
